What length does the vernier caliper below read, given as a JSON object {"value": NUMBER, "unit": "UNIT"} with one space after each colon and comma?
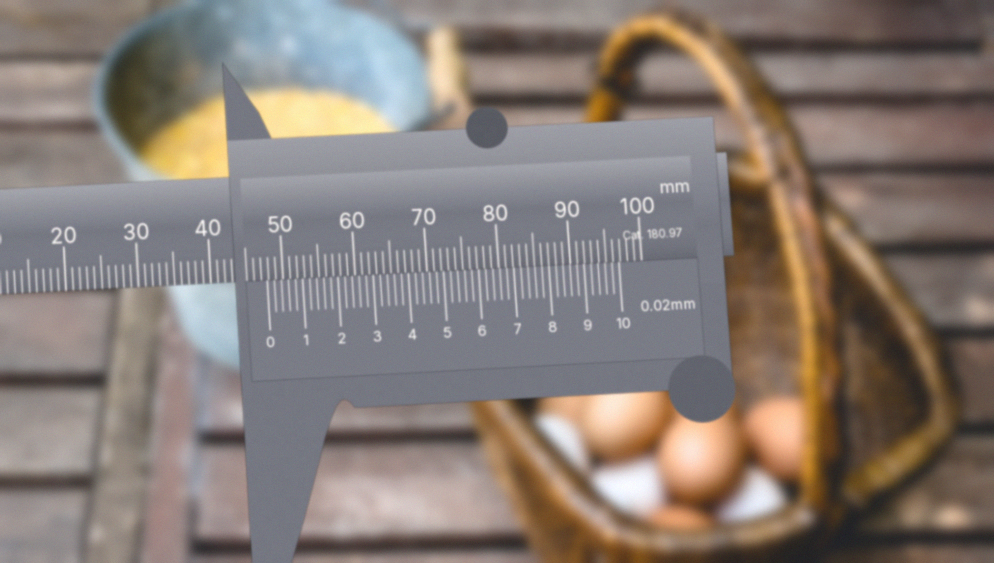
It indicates {"value": 47.8, "unit": "mm"}
